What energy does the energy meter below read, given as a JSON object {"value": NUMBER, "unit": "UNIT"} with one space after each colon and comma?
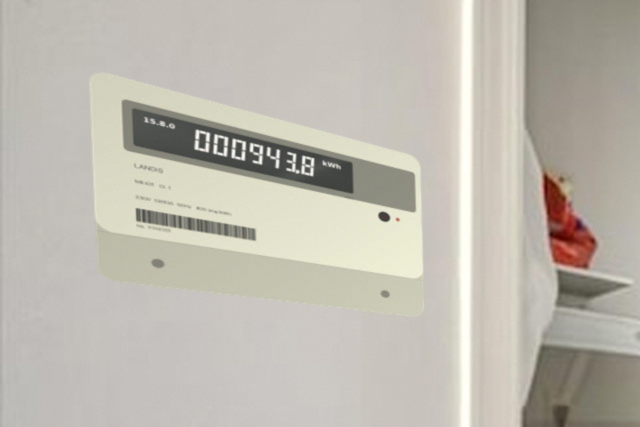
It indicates {"value": 943.8, "unit": "kWh"}
